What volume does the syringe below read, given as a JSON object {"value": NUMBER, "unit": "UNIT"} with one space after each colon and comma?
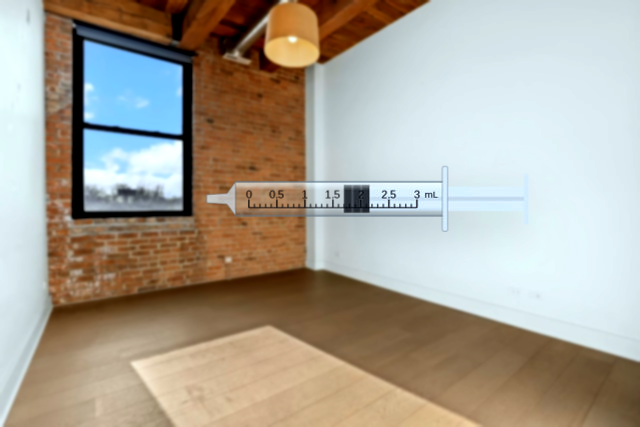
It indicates {"value": 1.7, "unit": "mL"}
